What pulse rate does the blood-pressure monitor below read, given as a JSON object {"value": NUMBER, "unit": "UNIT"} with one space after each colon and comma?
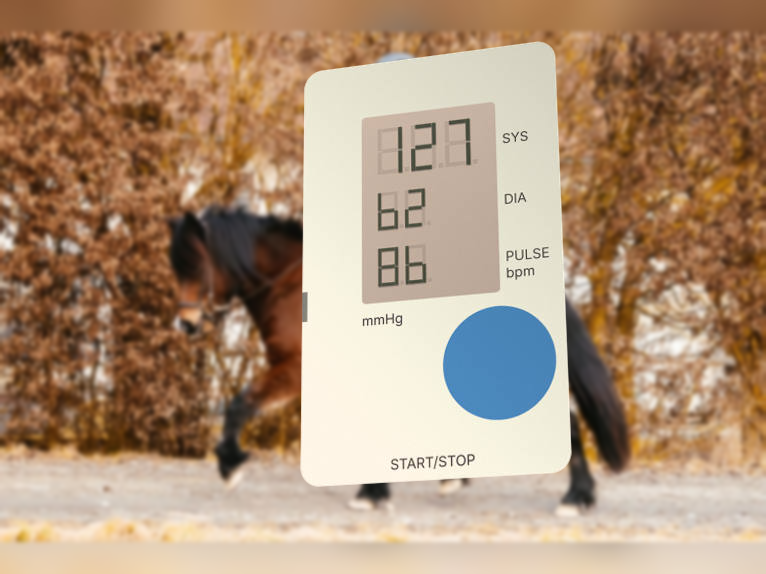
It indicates {"value": 86, "unit": "bpm"}
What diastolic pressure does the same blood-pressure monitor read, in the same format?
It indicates {"value": 62, "unit": "mmHg"}
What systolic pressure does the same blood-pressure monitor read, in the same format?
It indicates {"value": 127, "unit": "mmHg"}
